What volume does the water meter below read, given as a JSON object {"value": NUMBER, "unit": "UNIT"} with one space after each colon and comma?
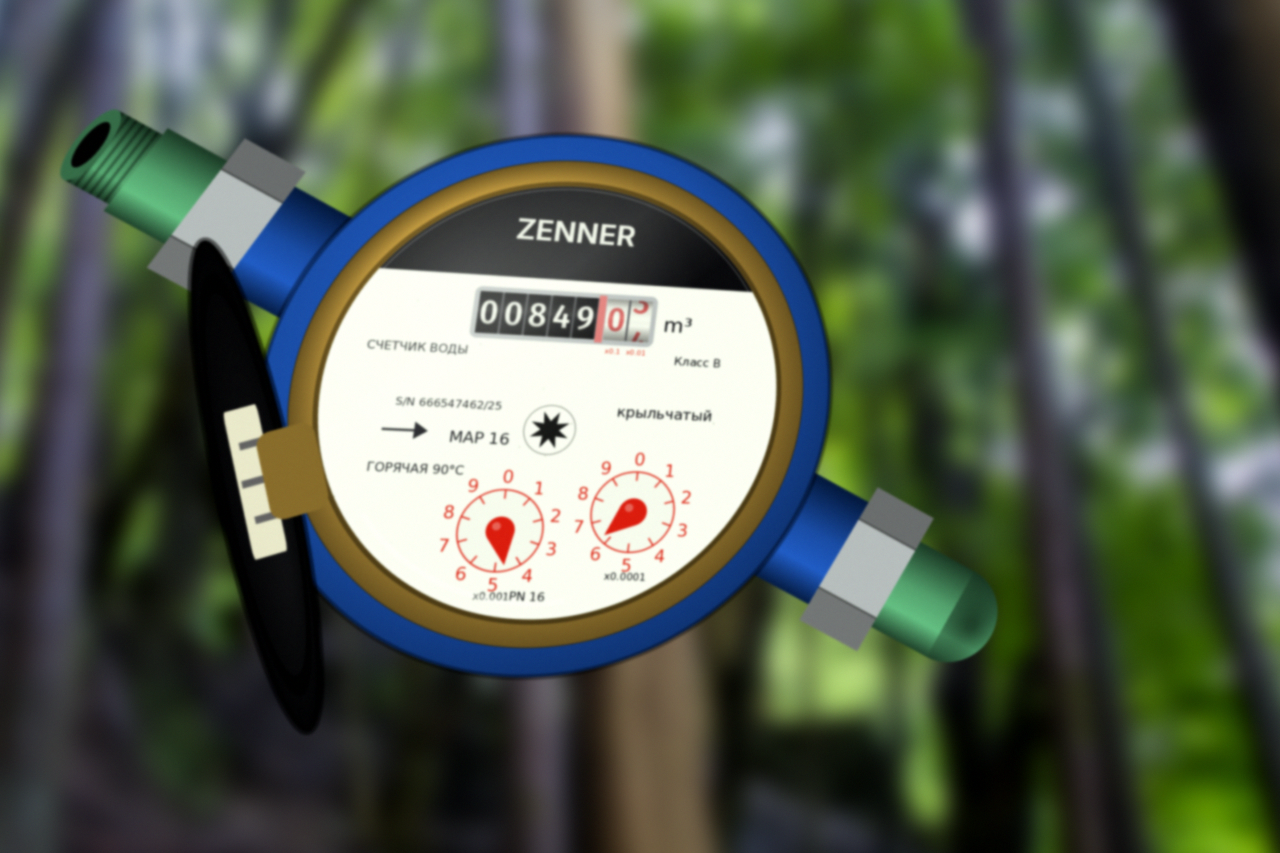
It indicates {"value": 849.0346, "unit": "m³"}
